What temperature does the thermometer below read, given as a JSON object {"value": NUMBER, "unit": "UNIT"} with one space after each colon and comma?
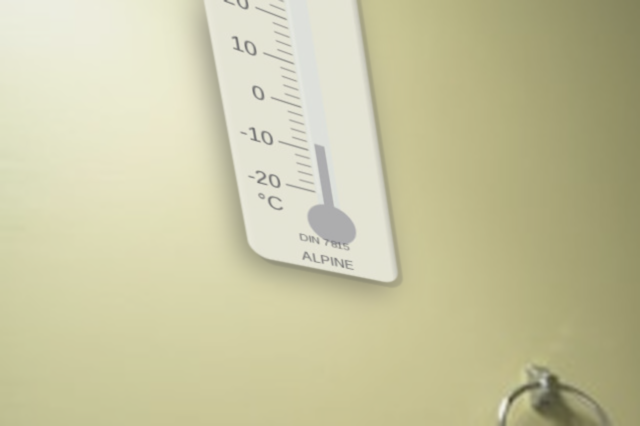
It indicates {"value": -8, "unit": "°C"}
